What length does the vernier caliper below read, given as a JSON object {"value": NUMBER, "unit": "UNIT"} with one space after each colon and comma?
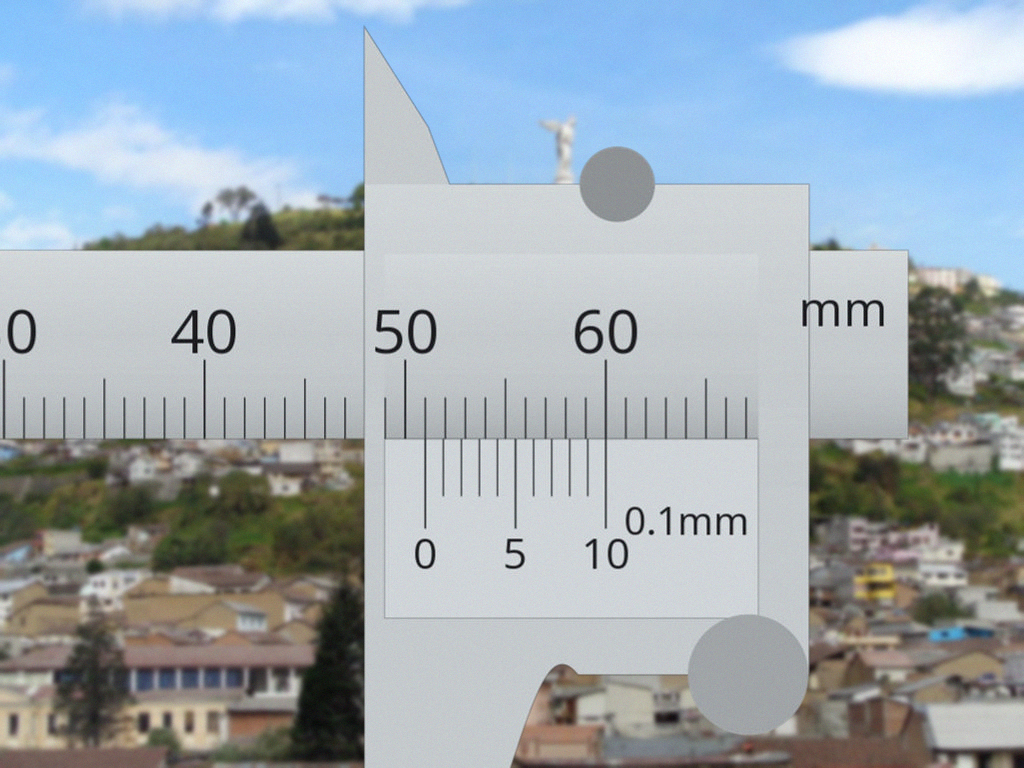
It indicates {"value": 51.0, "unit": "mm"}
